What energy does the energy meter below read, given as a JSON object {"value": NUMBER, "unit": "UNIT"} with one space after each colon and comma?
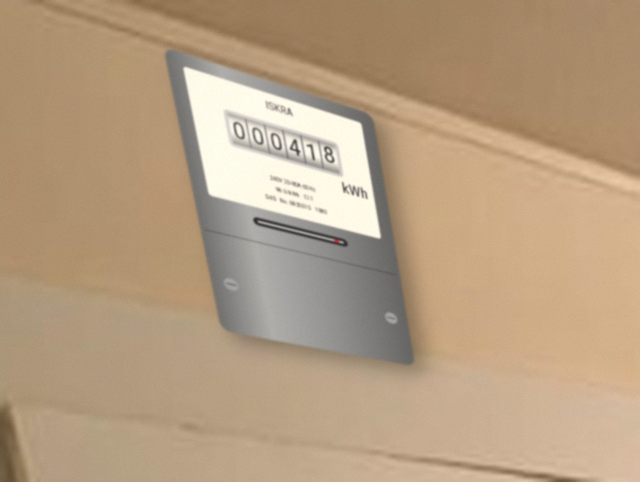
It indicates {"value": 418, "unit": "kWh"}
